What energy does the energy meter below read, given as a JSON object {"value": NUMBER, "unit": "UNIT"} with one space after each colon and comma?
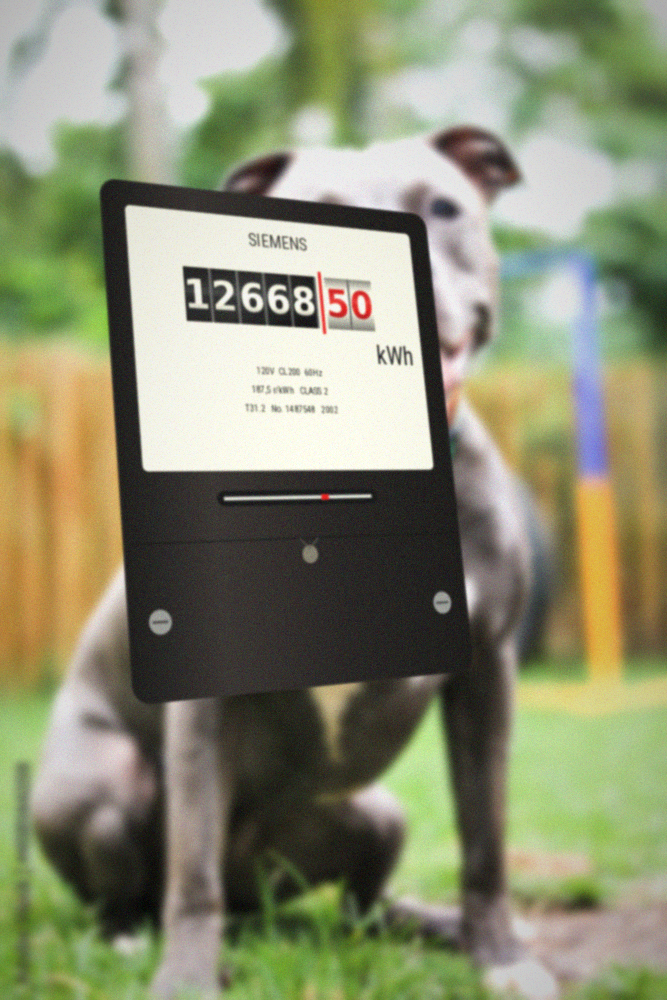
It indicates {"value": 12668.50, "unit": "kWh"}
